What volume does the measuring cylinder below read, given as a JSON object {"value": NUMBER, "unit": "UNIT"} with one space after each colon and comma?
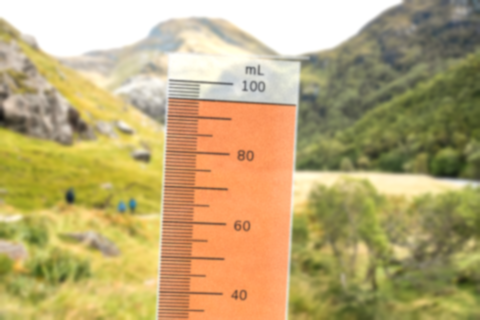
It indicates {"value": 95, "unit": "mL"}
